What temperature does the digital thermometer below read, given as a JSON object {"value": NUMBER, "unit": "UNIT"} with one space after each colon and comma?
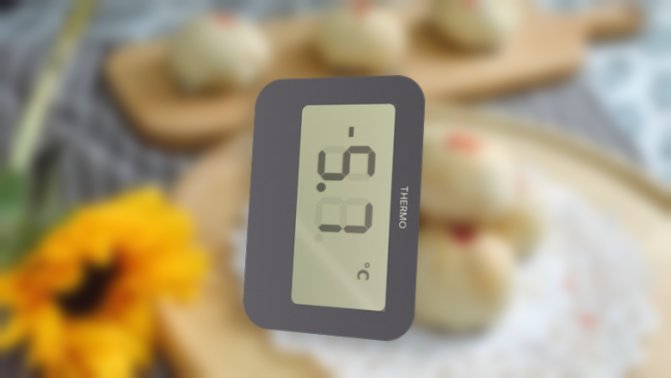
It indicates {"value": -5.7, "unit": "°C"}
